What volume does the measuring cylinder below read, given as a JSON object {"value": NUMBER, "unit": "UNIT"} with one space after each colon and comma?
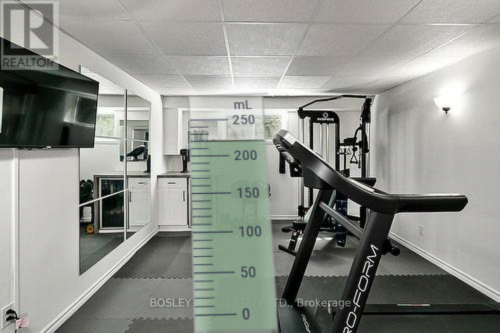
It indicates {"value": 220, "unit": "mL"}
